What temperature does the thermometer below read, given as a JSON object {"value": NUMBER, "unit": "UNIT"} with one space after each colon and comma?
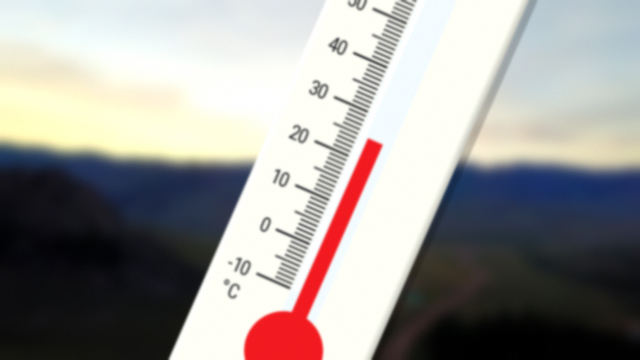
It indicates {"value": 25, "unit": "°C"}
